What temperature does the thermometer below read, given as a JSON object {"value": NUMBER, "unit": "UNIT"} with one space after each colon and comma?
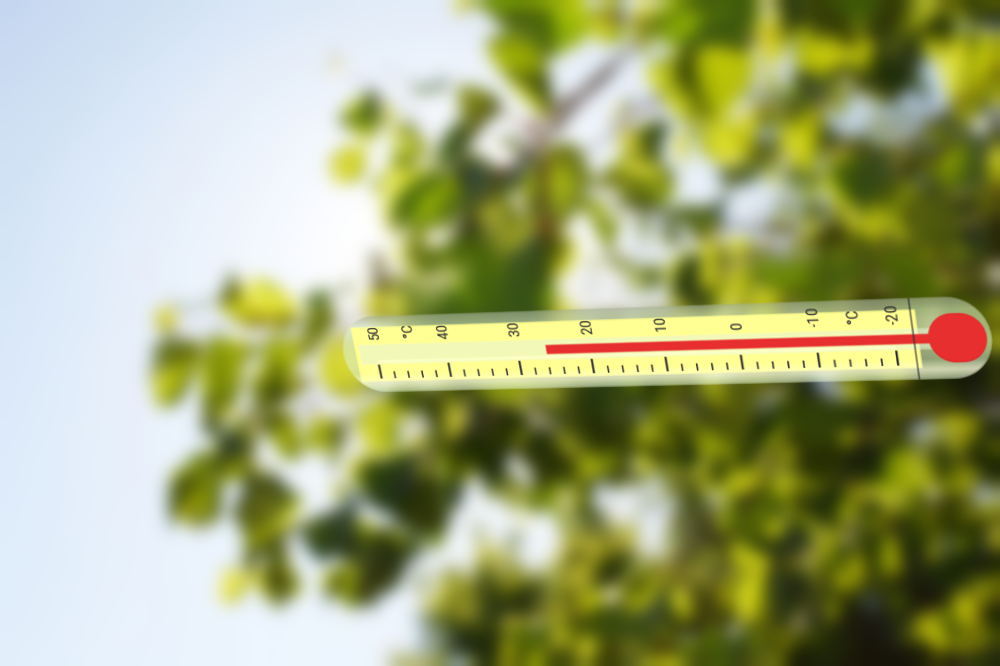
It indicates {"value": 26, "unit": "°C"}
